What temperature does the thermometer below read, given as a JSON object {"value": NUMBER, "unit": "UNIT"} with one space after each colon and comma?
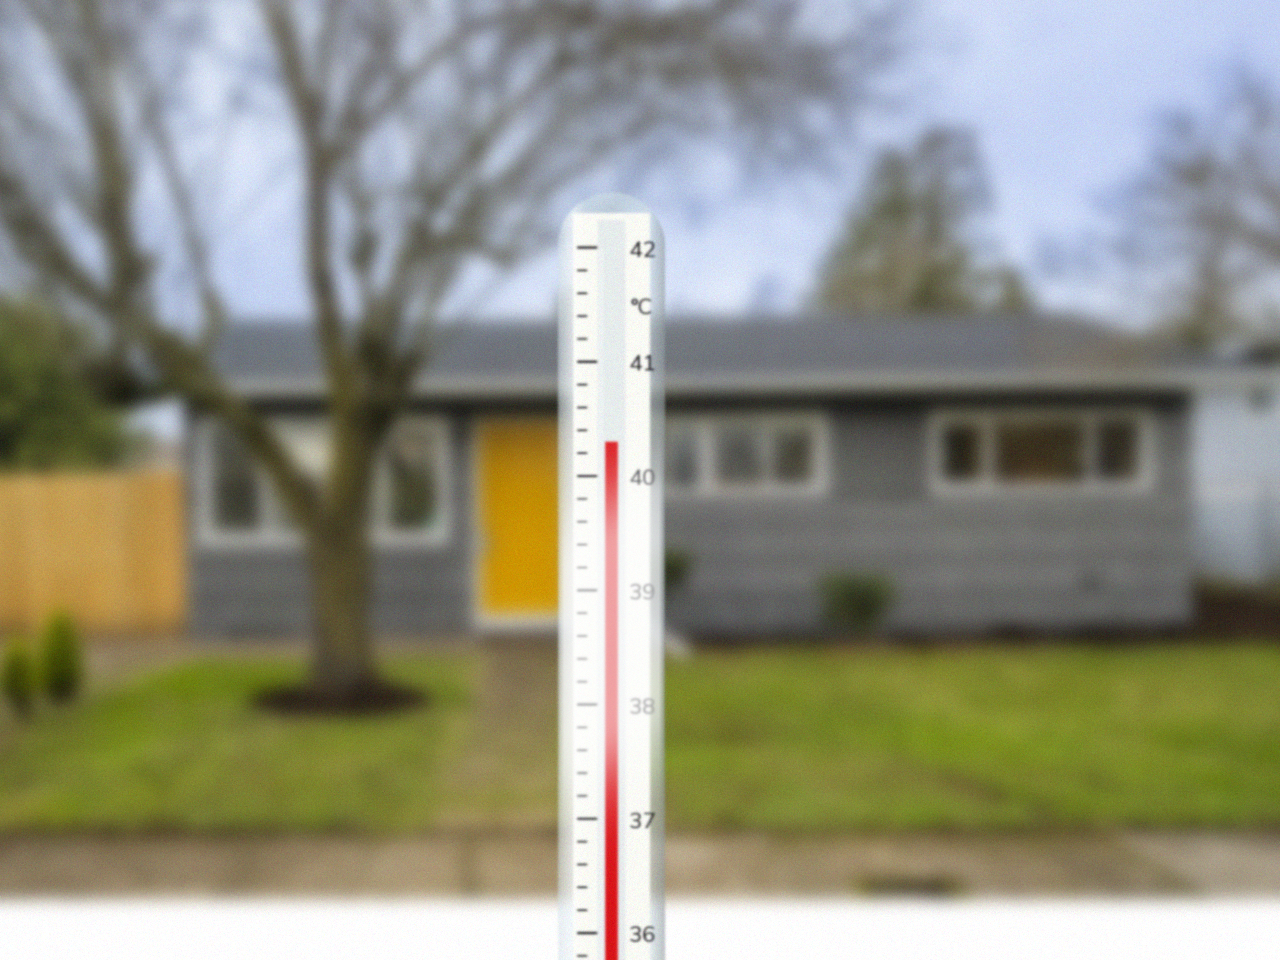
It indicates {"value": 40.3, "unit": "°C"}
